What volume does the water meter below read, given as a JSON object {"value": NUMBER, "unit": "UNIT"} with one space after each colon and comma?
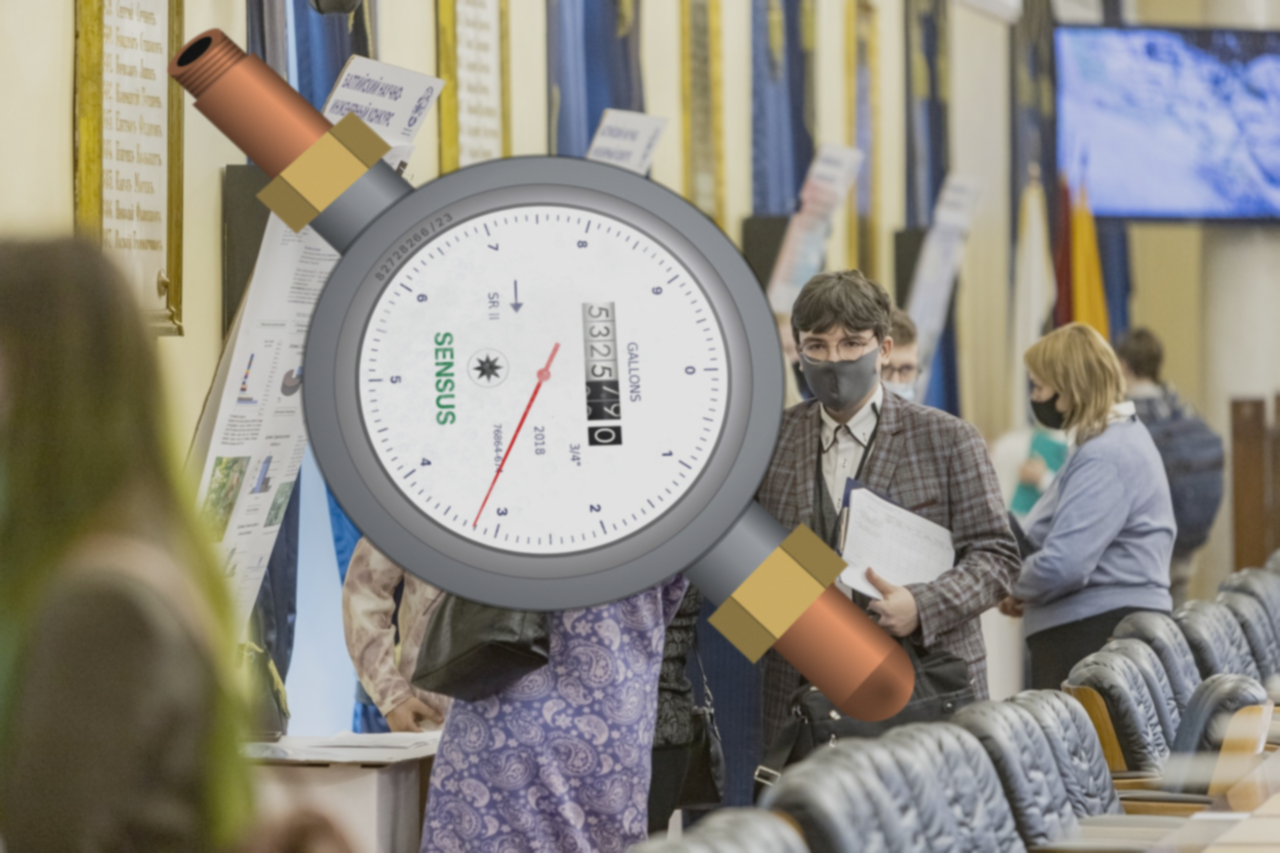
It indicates {"value": 5325793.2, "unit": "gal"}
